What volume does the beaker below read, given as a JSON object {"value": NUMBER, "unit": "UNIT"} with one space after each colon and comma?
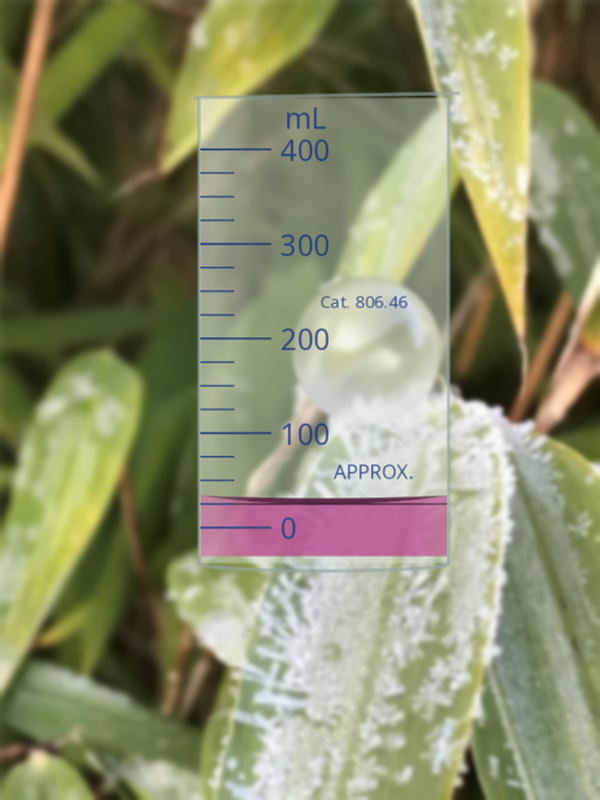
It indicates {"value": 25, "unit": "mL"}
